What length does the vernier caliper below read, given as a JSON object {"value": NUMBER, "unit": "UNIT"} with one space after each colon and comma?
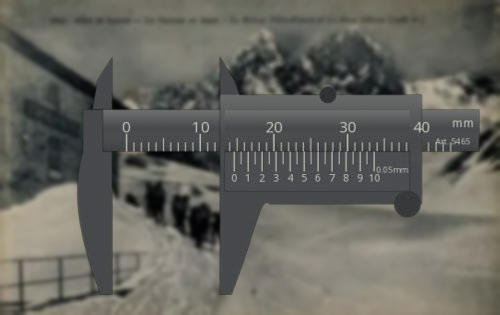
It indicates {"value": 14.6, "unit": "mm"}
